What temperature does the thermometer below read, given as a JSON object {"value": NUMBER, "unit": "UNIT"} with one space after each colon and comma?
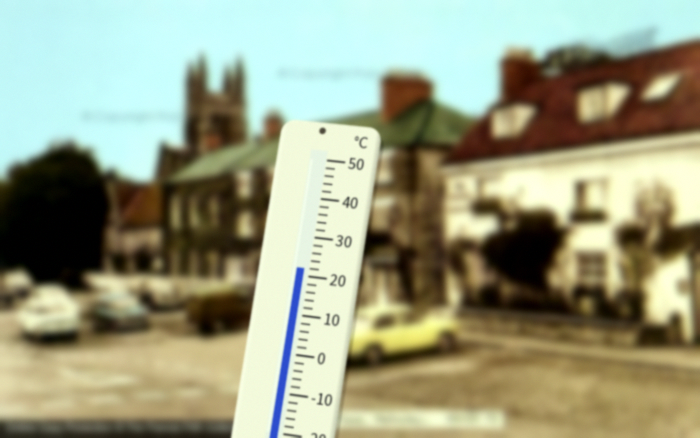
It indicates {"value": 22, "unit": "°C"}
